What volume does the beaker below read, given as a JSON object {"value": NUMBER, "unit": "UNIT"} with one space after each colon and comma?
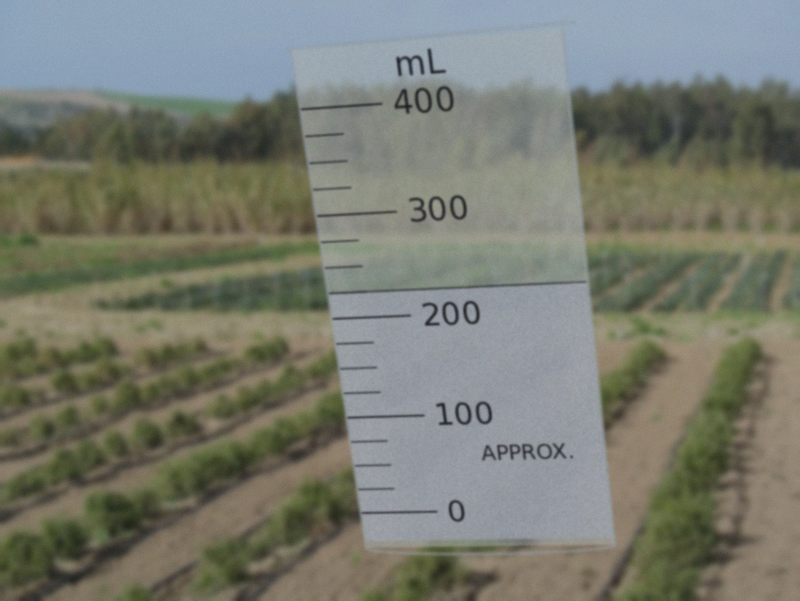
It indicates {"value": 225, "unit": "mL"}
